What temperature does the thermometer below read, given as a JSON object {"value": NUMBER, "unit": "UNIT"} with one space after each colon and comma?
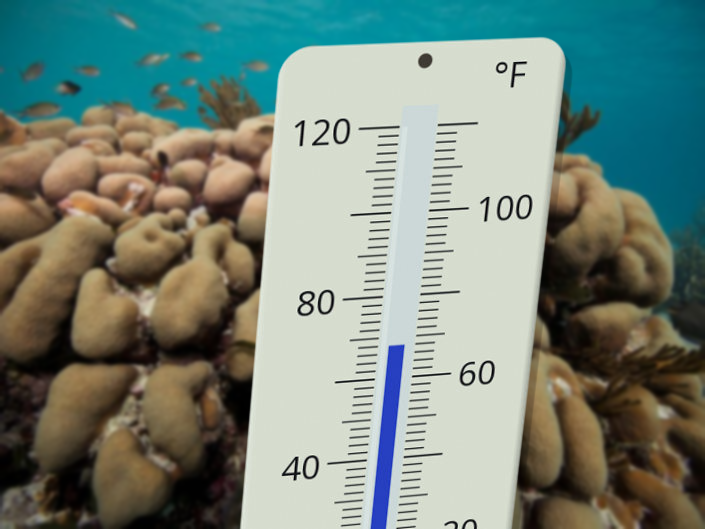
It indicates {"value": 68, "unit": "°F"}
